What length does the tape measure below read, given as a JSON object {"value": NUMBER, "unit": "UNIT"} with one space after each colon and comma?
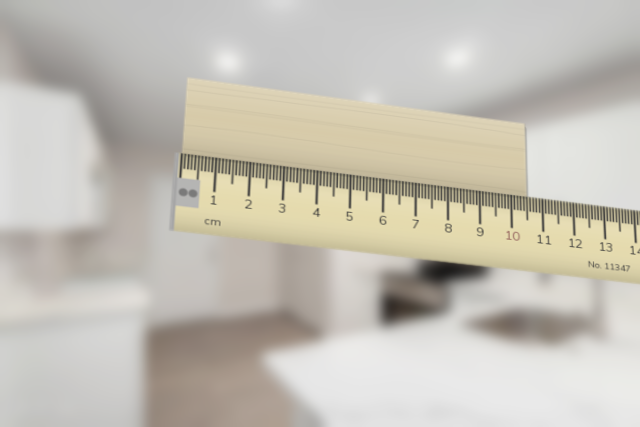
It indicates {"value": 10.5, "unit": "cm"}
